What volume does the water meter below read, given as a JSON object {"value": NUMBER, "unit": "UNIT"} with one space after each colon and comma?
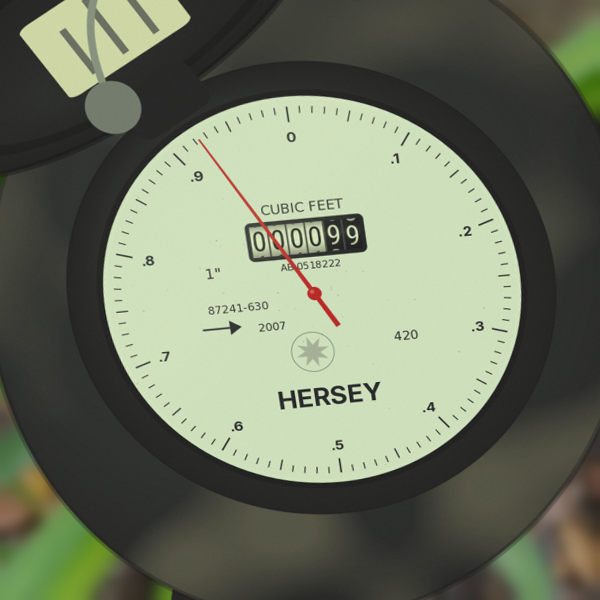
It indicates {"value": 98.92, "unit": "ft³"}
